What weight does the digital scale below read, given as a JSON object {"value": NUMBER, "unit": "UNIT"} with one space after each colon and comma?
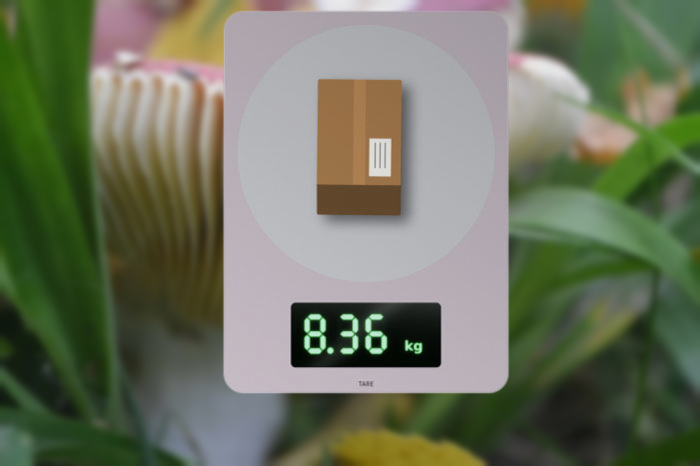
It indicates {"value": 8.36, "unit": "kg"}
